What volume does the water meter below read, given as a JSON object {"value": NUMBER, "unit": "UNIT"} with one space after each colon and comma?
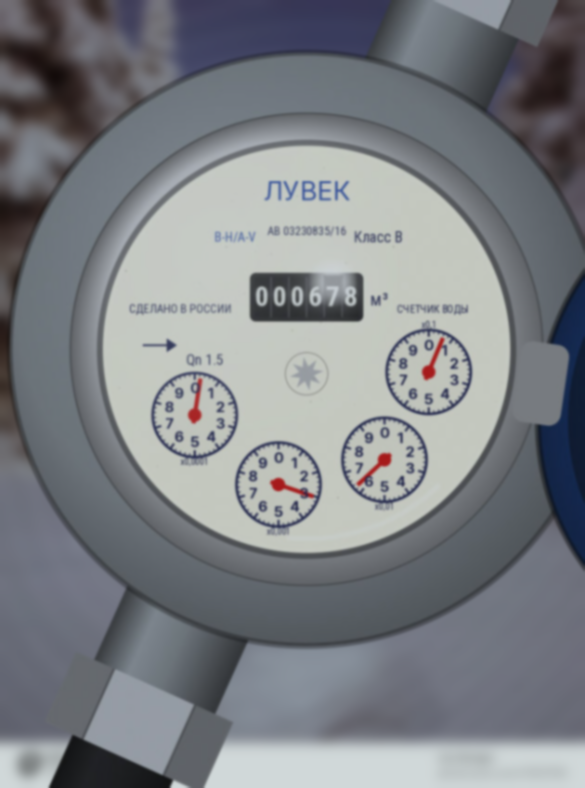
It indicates {"value": 678.0630, "unit": "m³"}
